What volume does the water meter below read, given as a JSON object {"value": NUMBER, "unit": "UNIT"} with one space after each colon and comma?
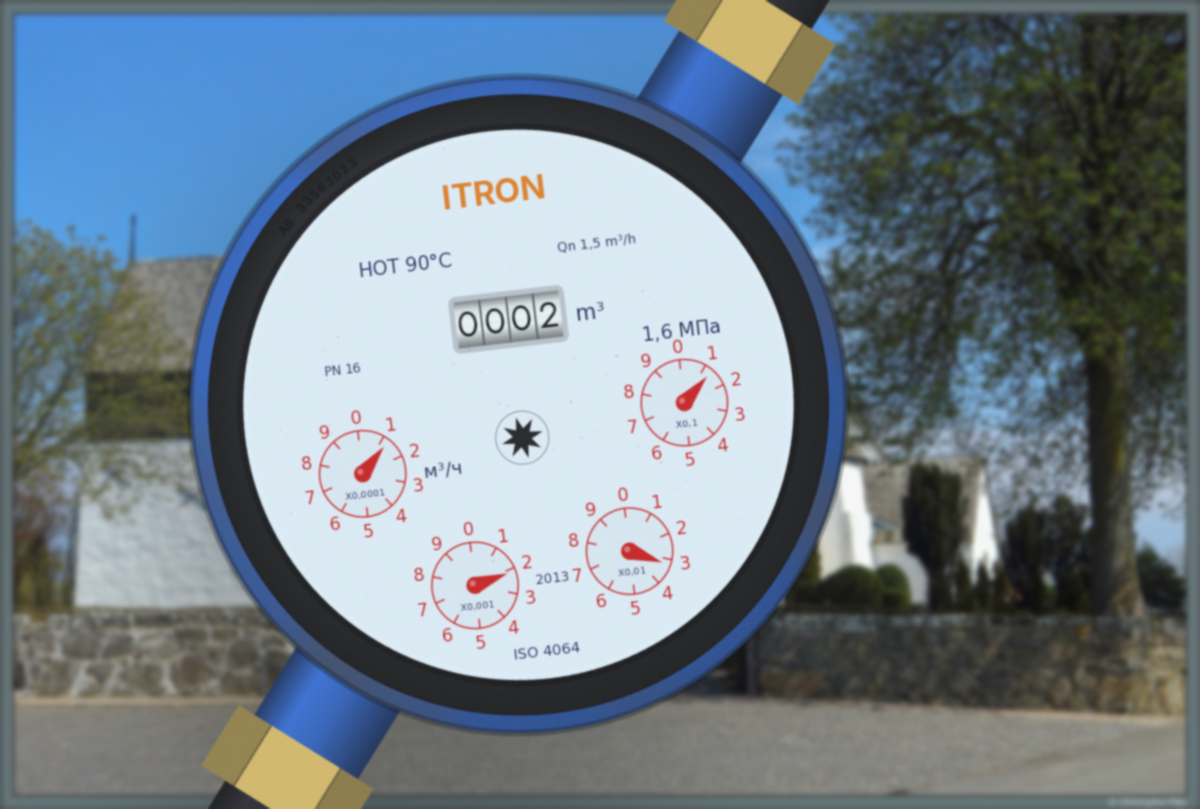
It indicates {"value": 2.1321, "unit": "m³"}
